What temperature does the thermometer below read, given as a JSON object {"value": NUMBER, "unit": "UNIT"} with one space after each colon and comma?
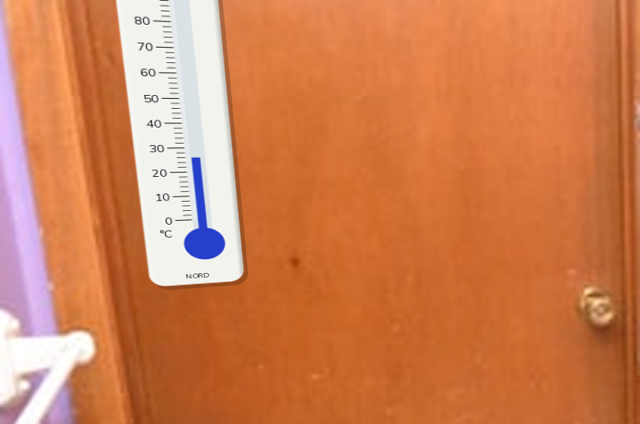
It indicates {"value": 26, "unit": "°C"}
